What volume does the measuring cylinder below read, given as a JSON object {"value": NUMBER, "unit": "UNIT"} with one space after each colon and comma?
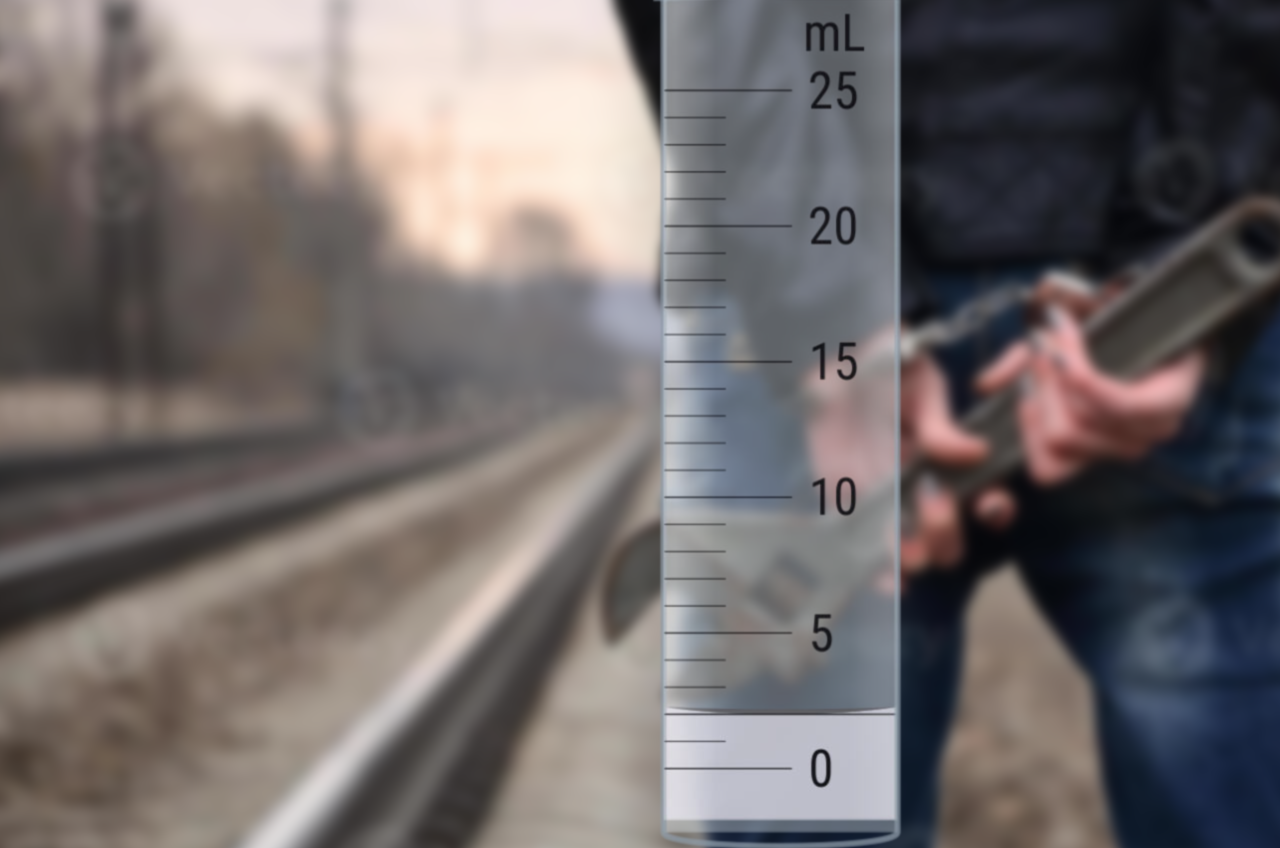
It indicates {"value": 2, "unit": "mL"}
